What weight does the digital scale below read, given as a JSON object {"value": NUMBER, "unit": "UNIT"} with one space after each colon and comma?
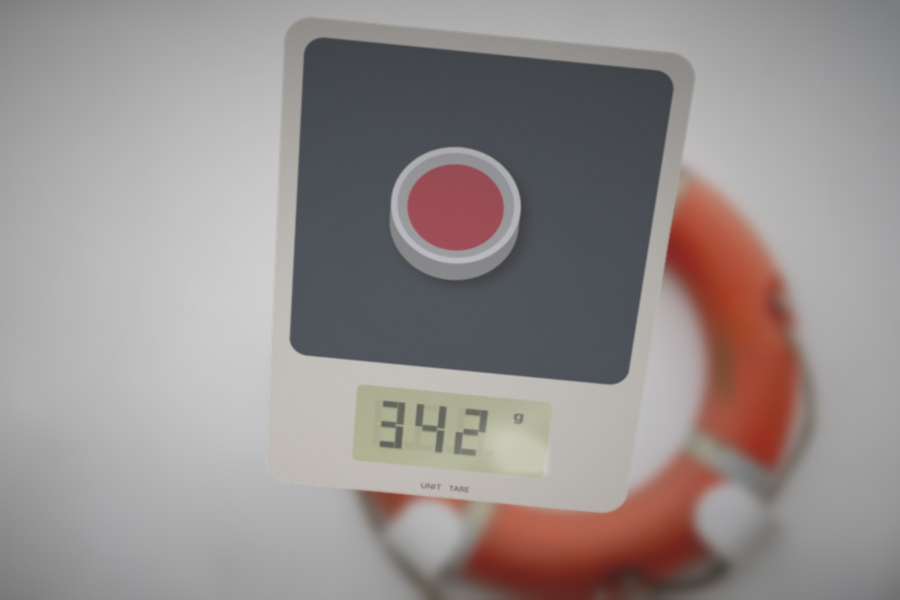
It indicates {"value": 342, "unit": "g"}
